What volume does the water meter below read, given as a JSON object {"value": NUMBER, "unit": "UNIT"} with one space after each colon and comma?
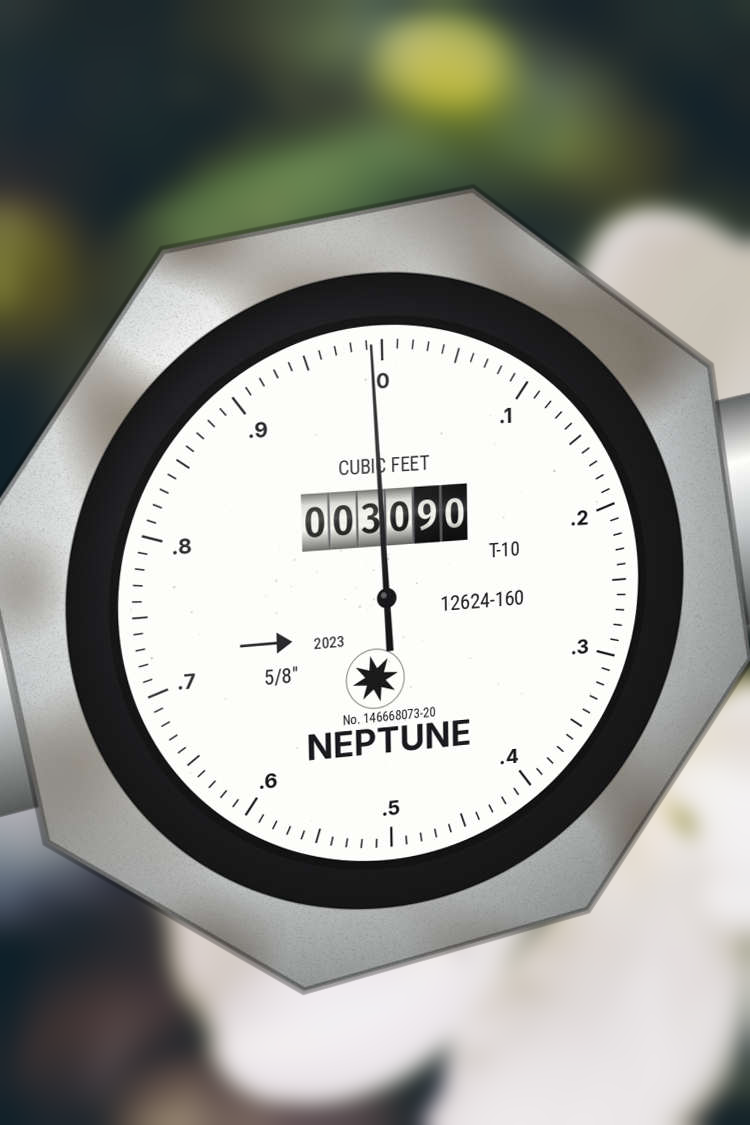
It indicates {"value": 3089.99, "unit": "ft³"}
